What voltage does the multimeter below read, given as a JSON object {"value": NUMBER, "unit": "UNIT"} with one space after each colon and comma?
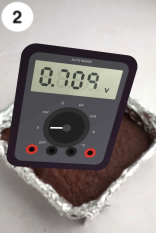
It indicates {"value": 0.709, "unit": "V"}
